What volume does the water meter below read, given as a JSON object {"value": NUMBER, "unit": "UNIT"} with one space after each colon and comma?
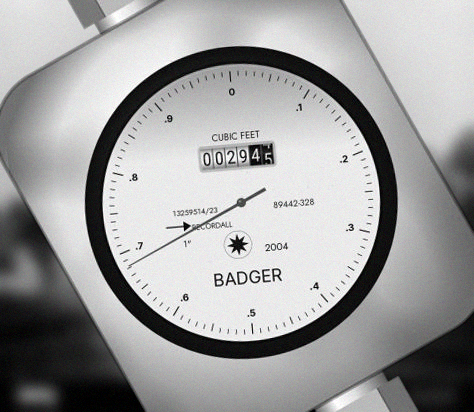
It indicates {"value": 2944.68, "unit": "ft³"}
